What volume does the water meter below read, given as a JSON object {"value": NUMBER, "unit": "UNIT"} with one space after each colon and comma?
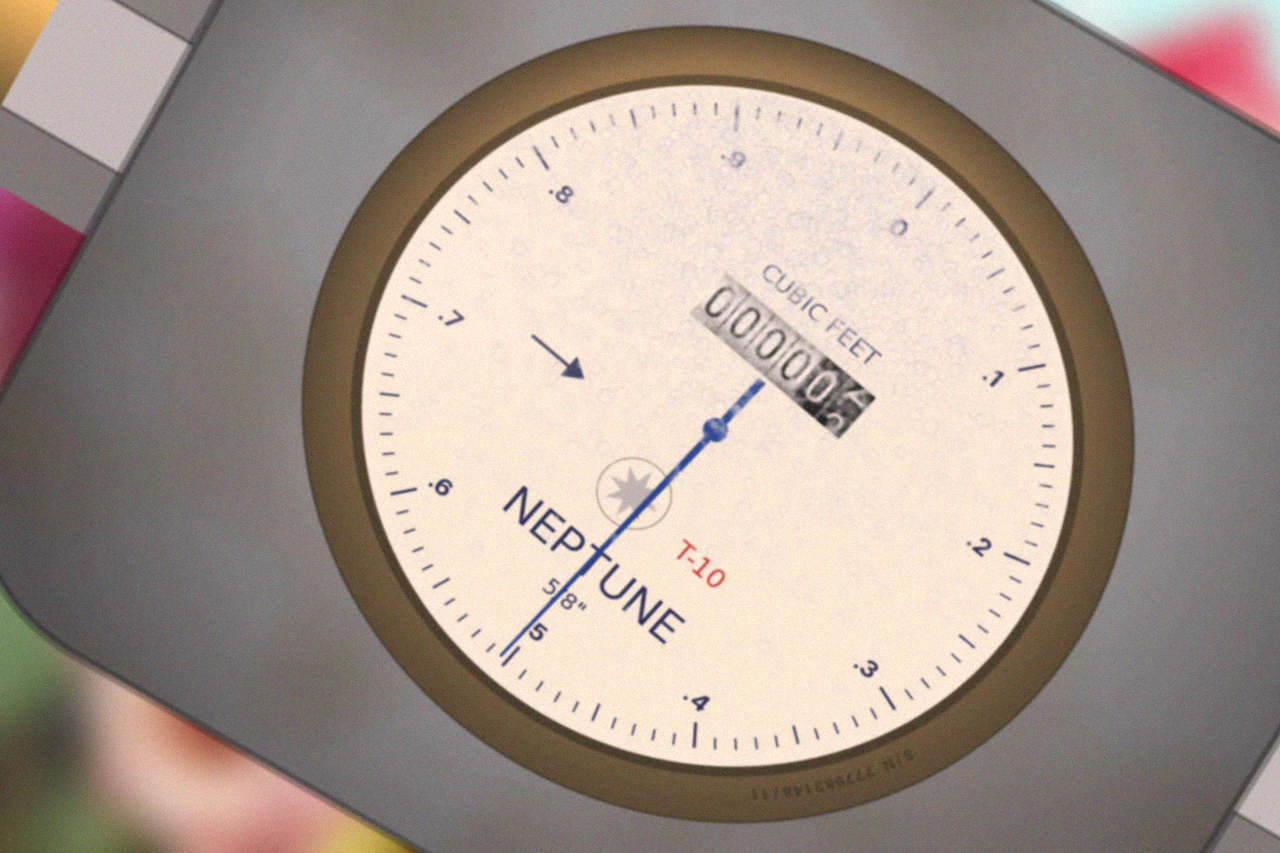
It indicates {"value": 2.50, "unit": "ft³"}
